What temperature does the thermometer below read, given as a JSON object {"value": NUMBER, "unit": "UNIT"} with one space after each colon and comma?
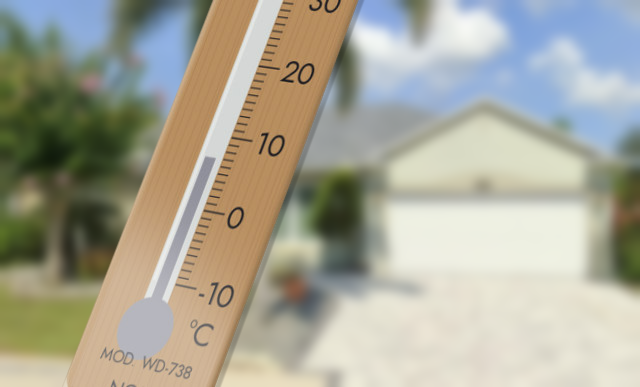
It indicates {"value": 7, "unit": "°C"}
